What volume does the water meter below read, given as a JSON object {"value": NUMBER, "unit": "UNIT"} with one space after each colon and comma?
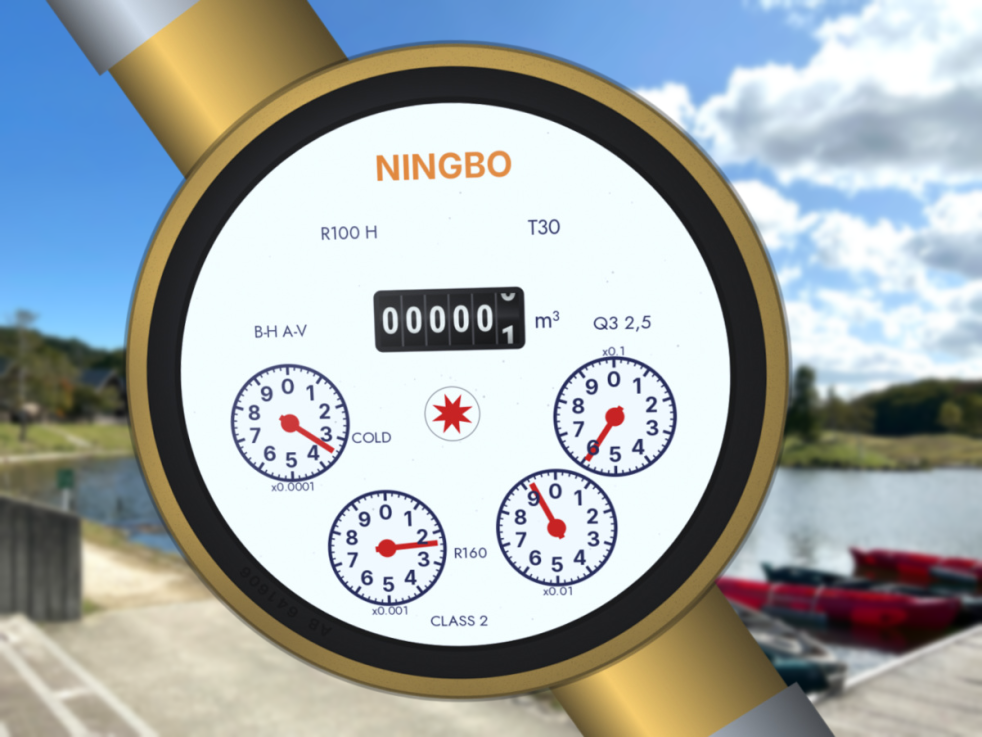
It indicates {"value": 0.5923, "unit": "m³"}
